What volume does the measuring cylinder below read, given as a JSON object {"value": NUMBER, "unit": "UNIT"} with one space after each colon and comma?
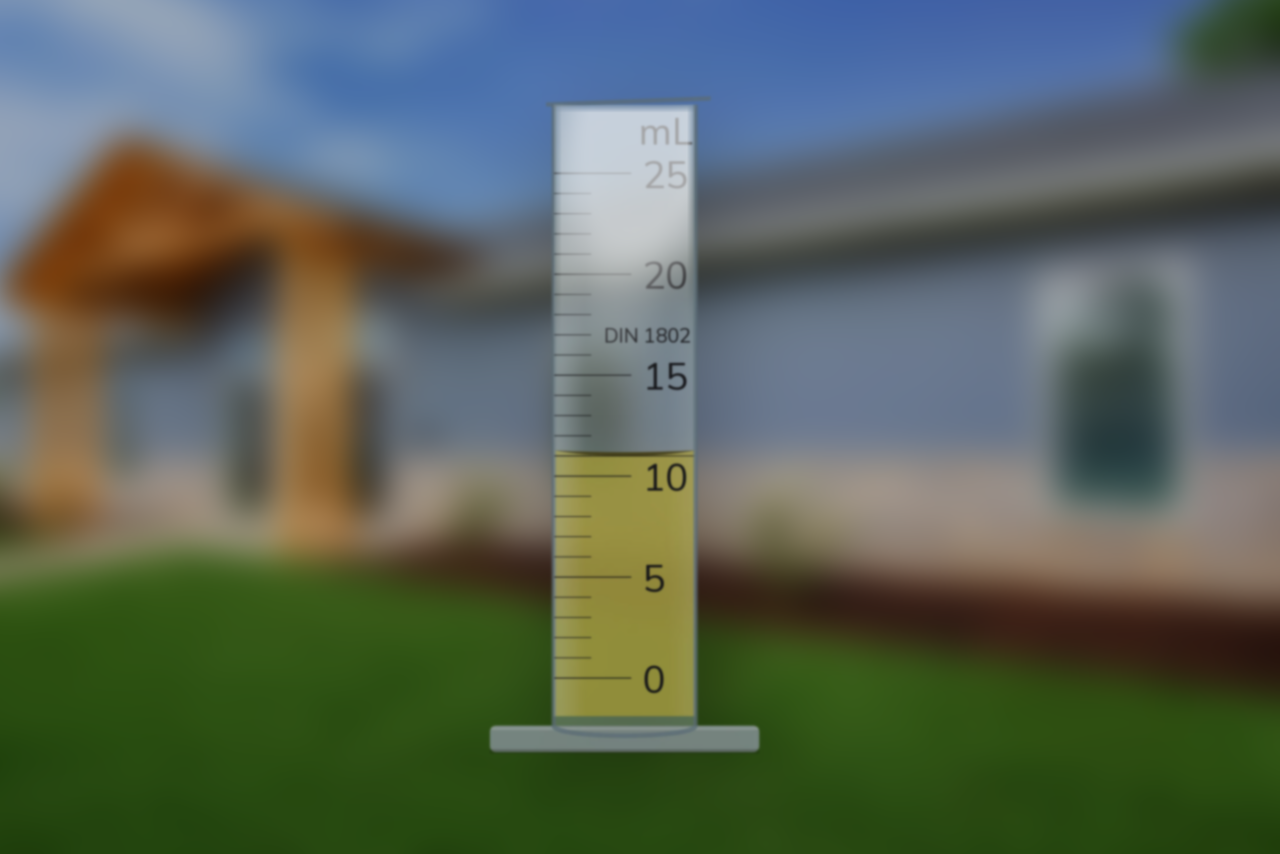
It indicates {"value": 11, "unit": "mL"}
